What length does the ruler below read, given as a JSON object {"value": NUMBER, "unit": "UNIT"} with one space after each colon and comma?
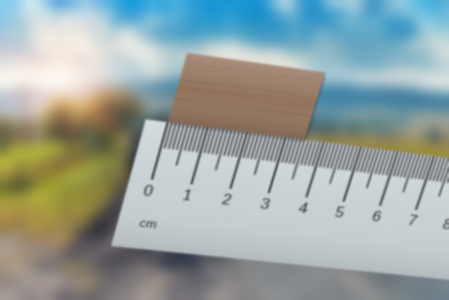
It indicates {"value": 3.5, "unit": "cm"}
